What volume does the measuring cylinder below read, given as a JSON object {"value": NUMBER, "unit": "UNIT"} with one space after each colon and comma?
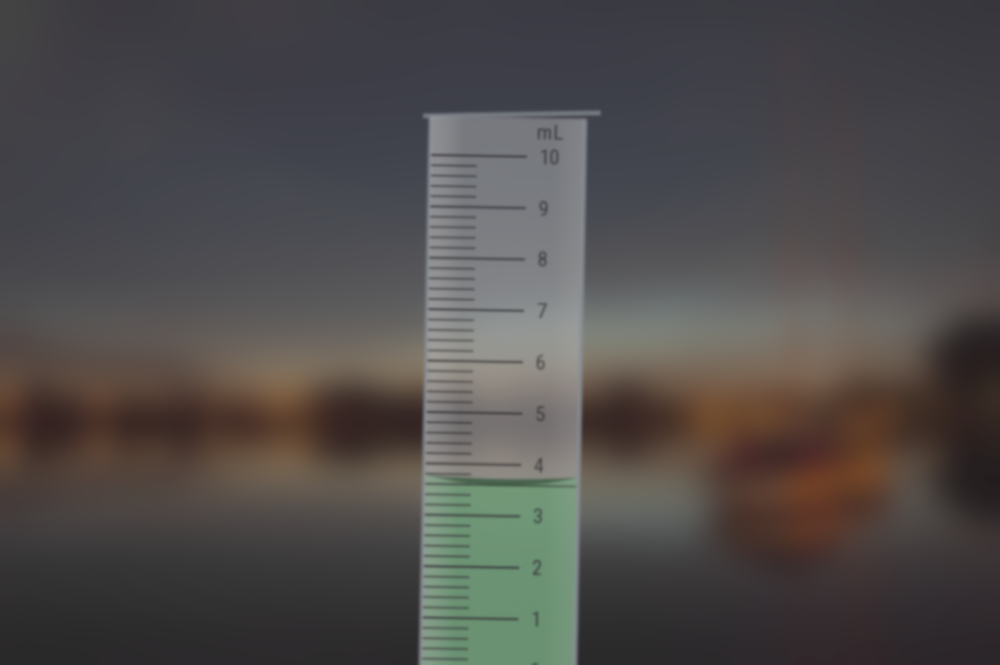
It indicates {"value": 3.6, "unit": "mL"}
